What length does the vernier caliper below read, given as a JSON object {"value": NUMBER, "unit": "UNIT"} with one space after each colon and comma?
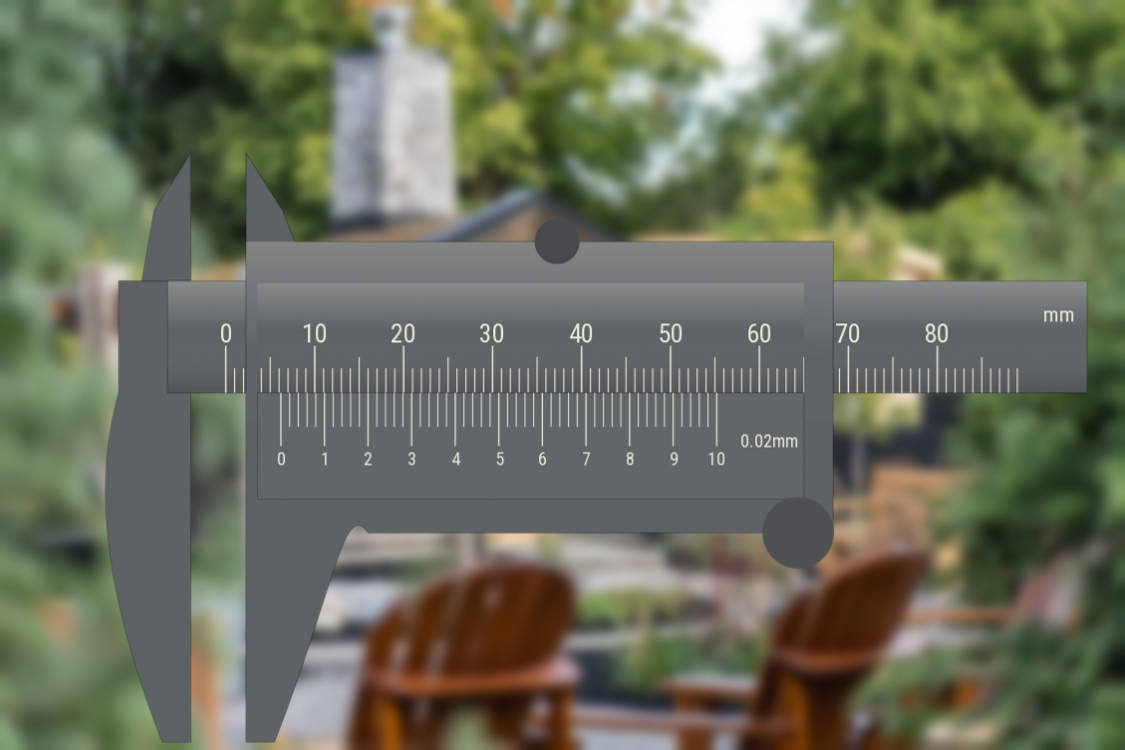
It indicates {"value": 6.2, "unit": "mm"}
